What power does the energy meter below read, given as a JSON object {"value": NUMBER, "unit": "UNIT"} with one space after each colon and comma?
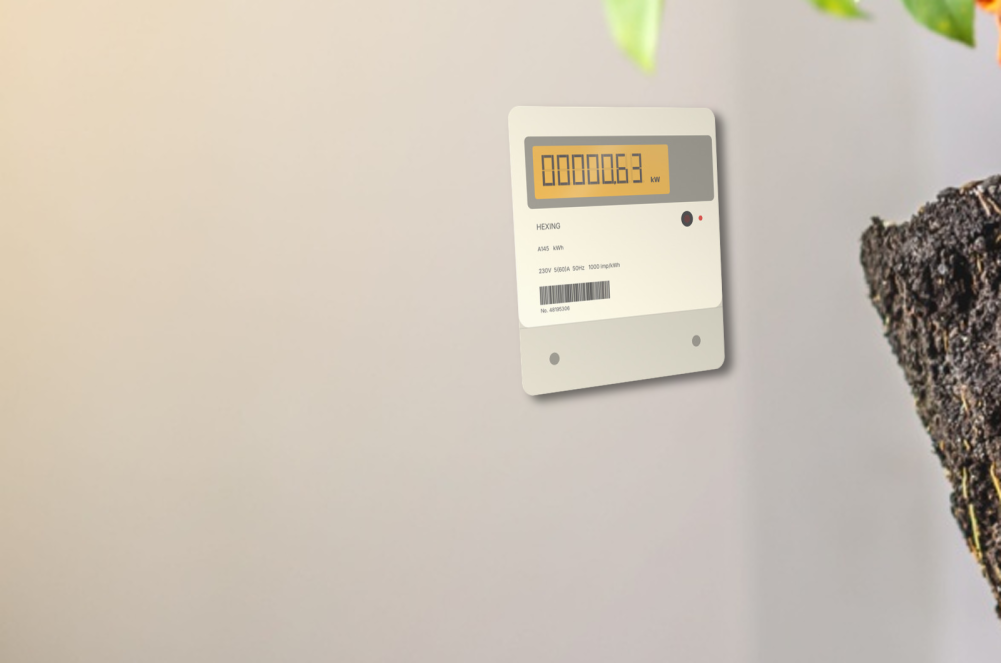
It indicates {"value": 0.63, "unit": "kW"}
